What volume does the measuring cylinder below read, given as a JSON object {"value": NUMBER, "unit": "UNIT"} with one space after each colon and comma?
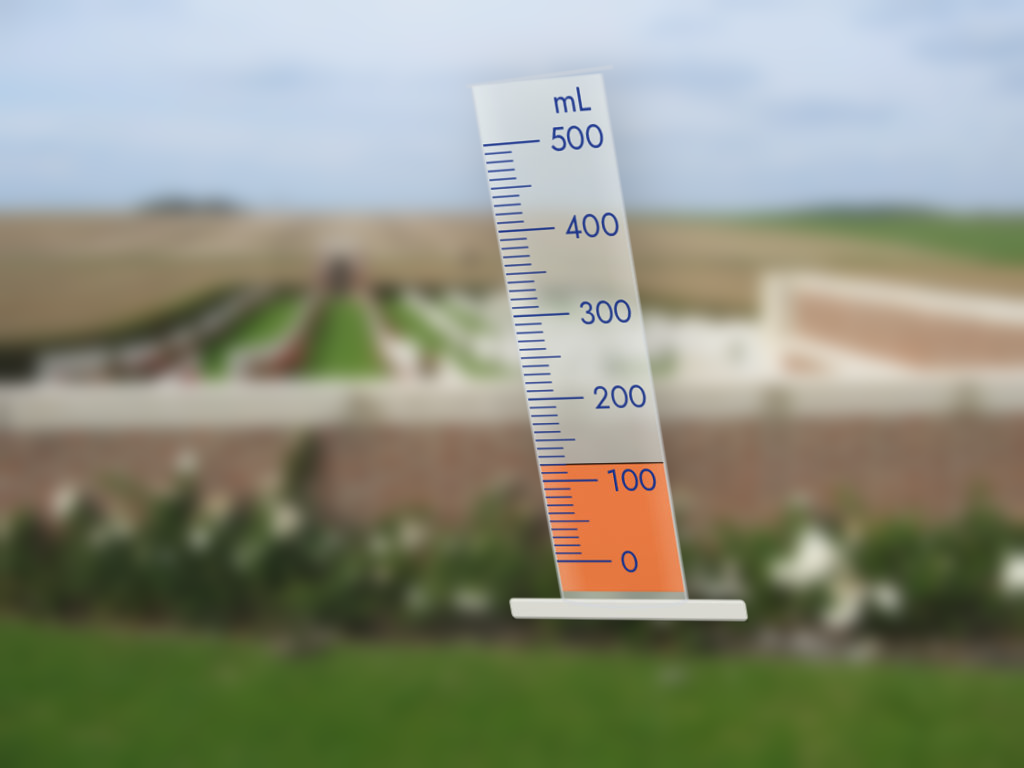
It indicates {"value": 120, "unit": "mL"}
